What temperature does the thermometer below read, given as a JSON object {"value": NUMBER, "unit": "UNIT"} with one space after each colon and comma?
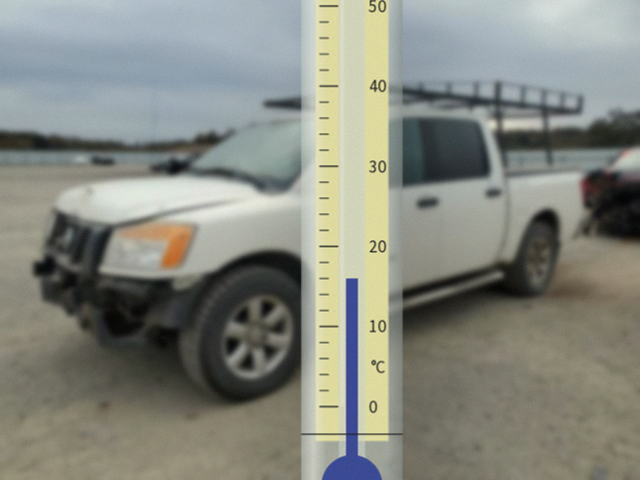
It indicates {"value": 16, "unit": "°C"}
